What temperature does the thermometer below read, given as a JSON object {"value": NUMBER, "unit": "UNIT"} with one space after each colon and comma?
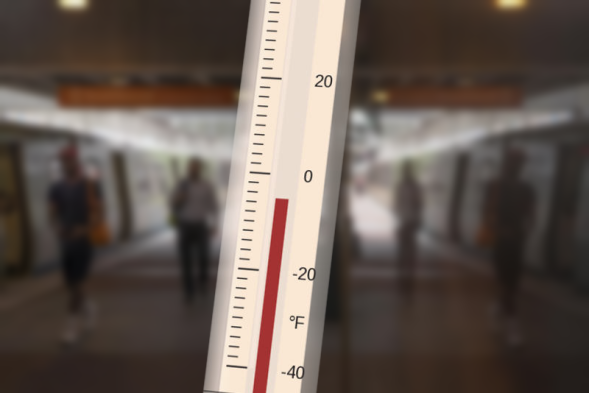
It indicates {"value": -5, "unit": "°F"}
